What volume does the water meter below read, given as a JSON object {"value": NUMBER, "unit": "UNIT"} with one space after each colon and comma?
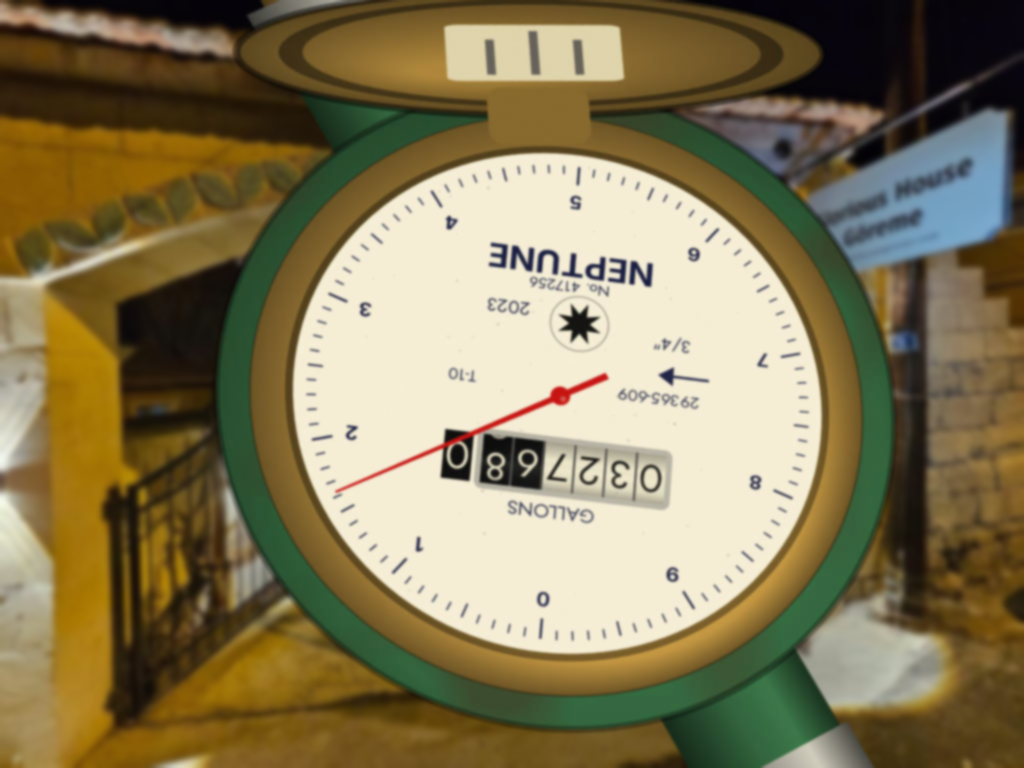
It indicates {"value": 327681.6, "unit": "gal"}
